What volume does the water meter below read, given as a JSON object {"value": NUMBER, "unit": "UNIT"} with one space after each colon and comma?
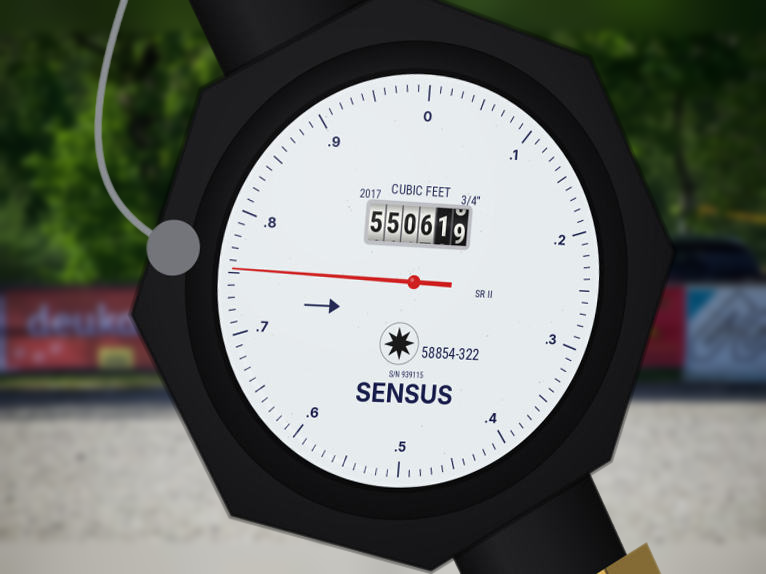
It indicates {"value": 550618.75, "unit": "ft³"}
